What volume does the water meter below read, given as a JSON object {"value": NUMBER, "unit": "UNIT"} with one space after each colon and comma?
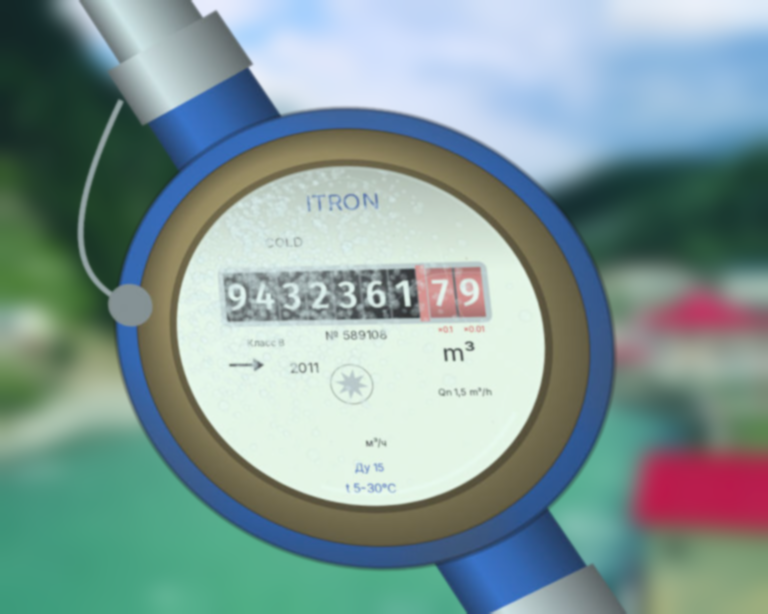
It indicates {"value": 9432361.79, "unit": "m³"}
